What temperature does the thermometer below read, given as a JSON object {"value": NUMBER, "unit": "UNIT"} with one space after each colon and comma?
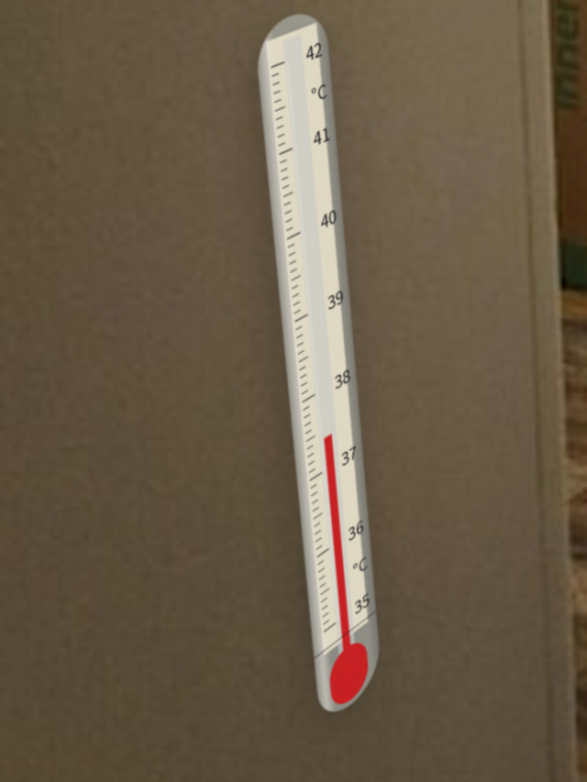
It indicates {"value": 37.4, "unit": "°C"}
